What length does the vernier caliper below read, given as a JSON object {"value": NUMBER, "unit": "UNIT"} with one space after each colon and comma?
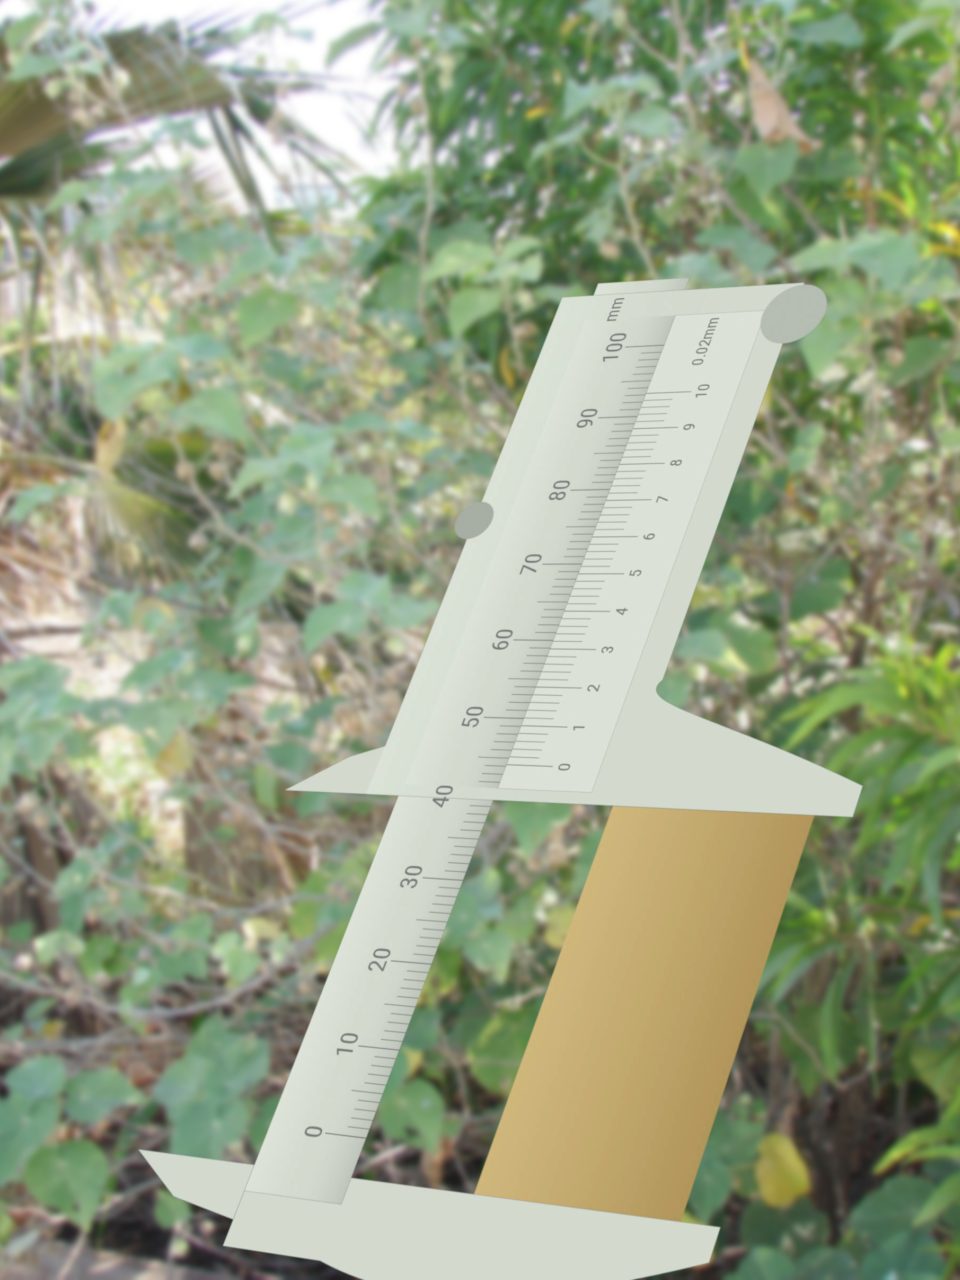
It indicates {"value": 44.2, "unit": "mm"}
